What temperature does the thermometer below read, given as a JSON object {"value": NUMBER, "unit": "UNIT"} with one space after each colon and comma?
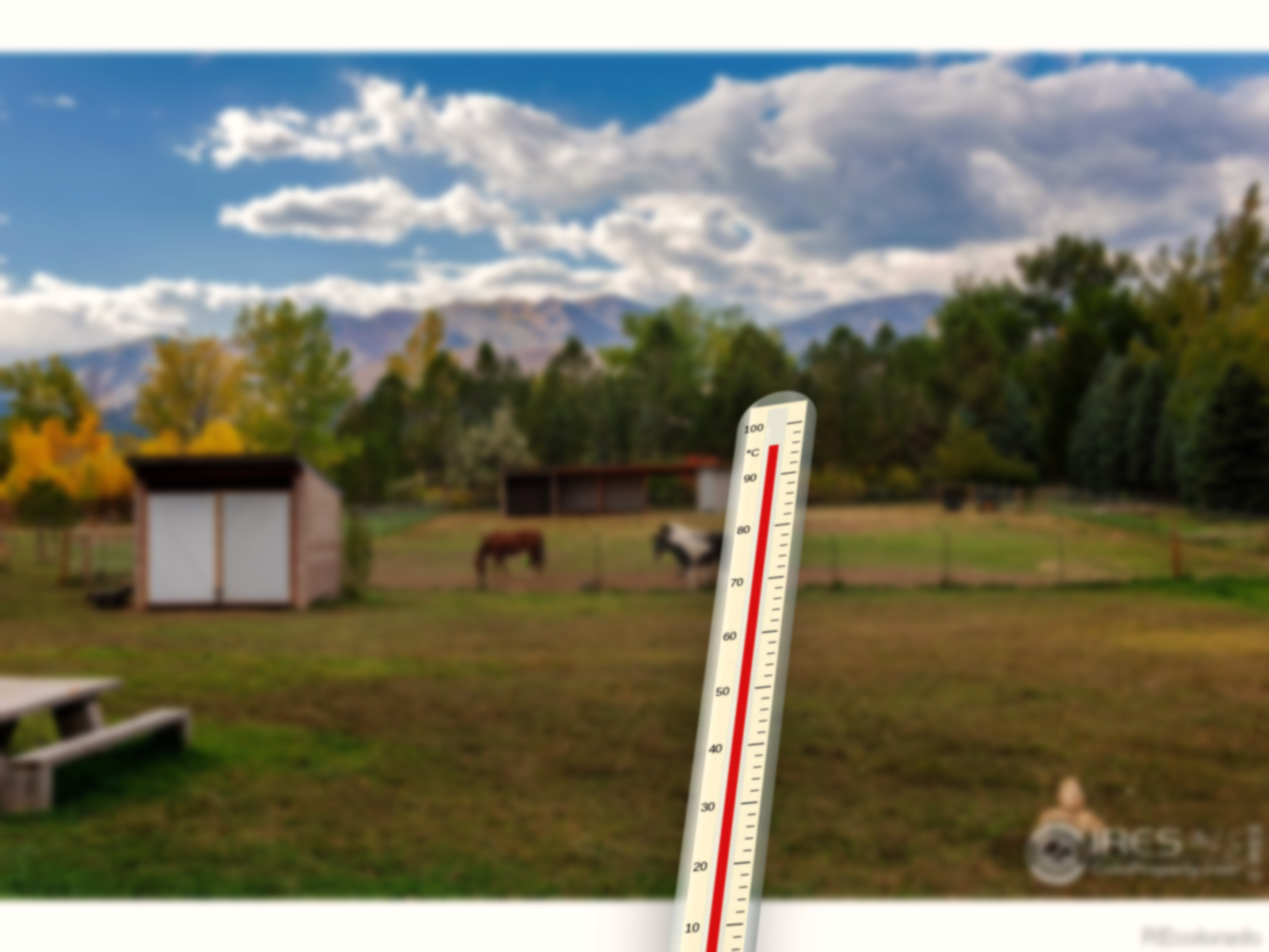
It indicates {"value": 96, "unit": "°C"}
